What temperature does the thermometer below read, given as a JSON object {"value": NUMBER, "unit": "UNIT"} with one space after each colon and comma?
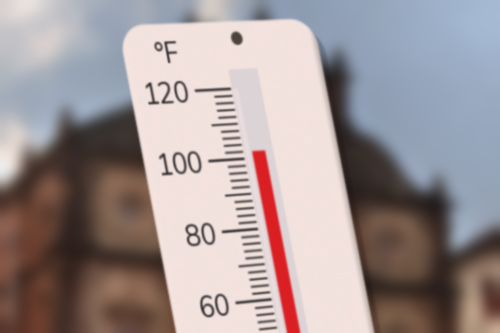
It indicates {"value": 102, "unit": "°F"}
